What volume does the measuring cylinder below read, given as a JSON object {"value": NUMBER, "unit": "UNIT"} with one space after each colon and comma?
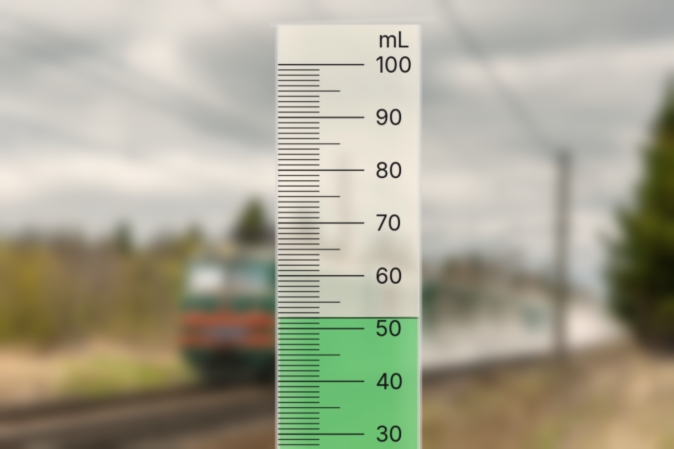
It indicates {"value": 52, "unit": "mL"}
